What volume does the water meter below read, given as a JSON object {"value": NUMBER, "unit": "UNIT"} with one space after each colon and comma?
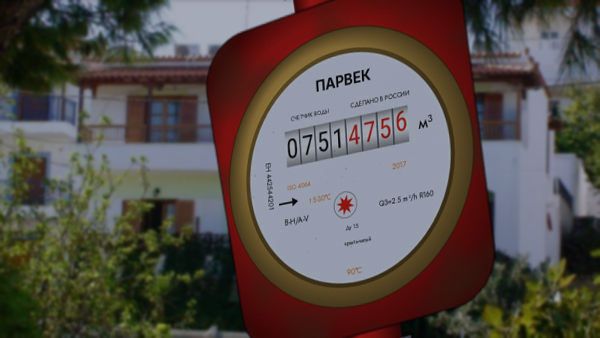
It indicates {"value": 751.4756, "unit": "m³"}
